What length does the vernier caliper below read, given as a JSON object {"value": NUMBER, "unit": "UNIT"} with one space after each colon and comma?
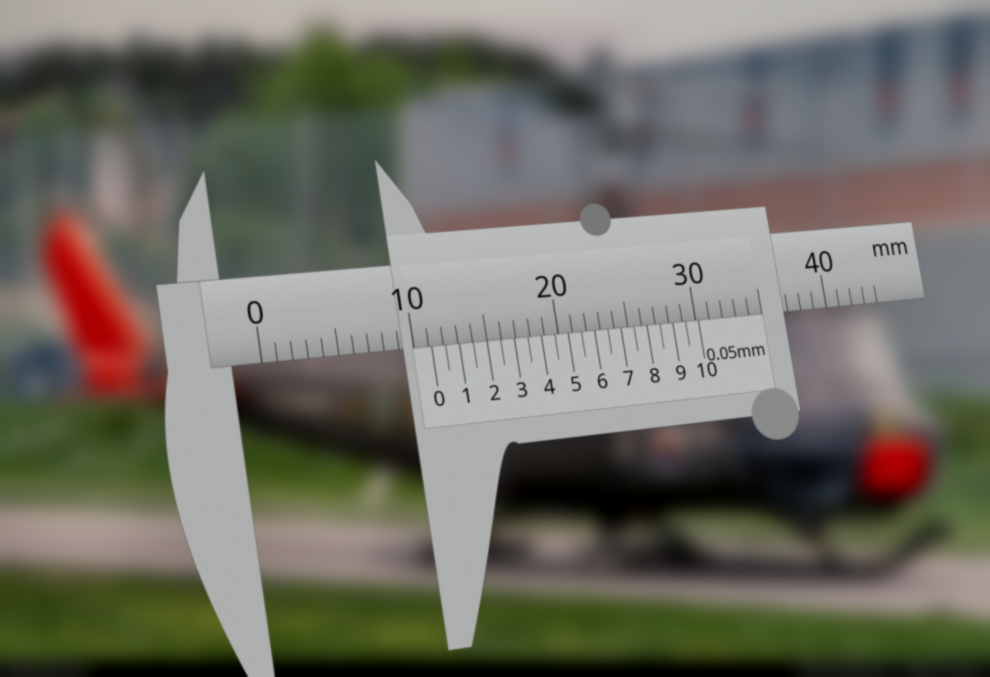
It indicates {"value": 11.2, "unit": "mm"}
